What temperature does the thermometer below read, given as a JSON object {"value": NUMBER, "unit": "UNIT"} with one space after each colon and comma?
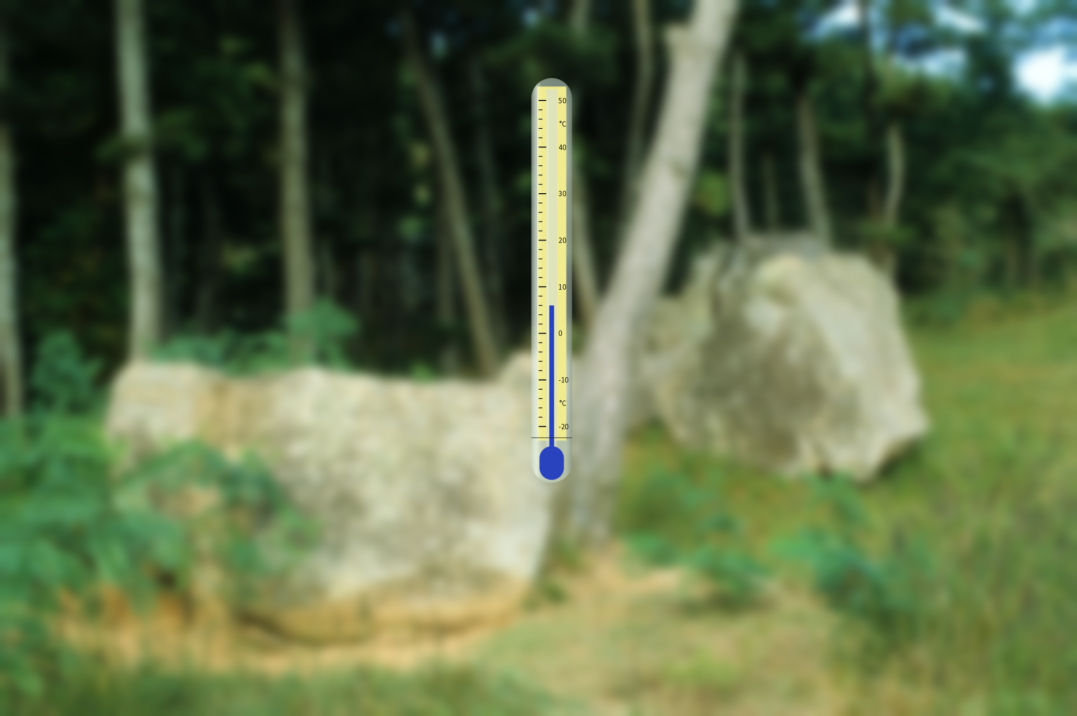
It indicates {"value": 6, "unit": "°C"}
